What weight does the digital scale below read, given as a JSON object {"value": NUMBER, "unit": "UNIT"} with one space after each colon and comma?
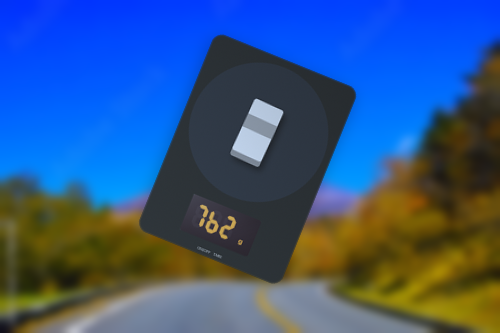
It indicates {"value": 762, "unit": "g"}
